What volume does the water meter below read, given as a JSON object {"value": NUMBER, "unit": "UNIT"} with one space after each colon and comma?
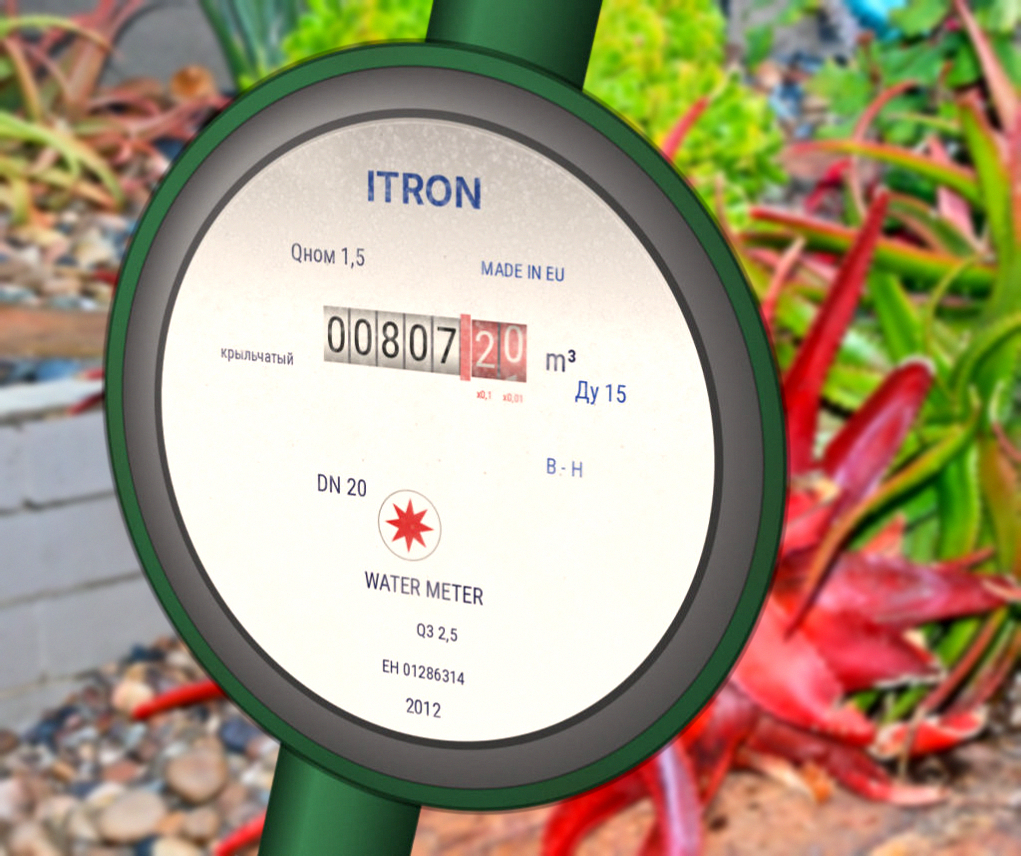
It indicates {"value": 807.20, "unit": "m³"}
